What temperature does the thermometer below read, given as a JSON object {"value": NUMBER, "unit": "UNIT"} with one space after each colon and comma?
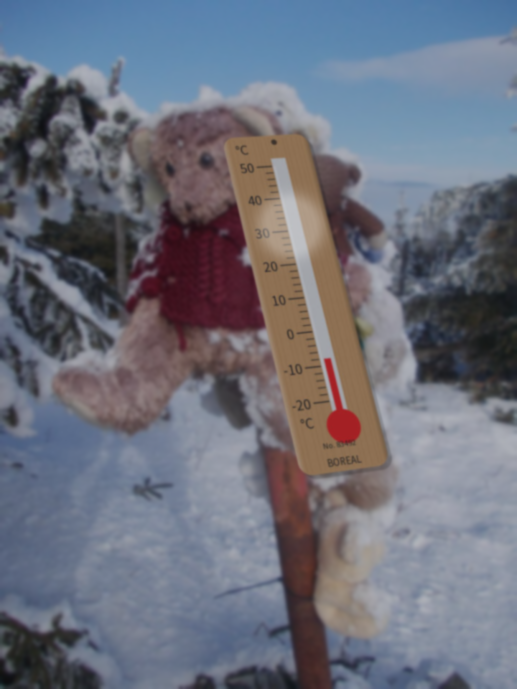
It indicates {"value": -8, "unit": "°C"}
